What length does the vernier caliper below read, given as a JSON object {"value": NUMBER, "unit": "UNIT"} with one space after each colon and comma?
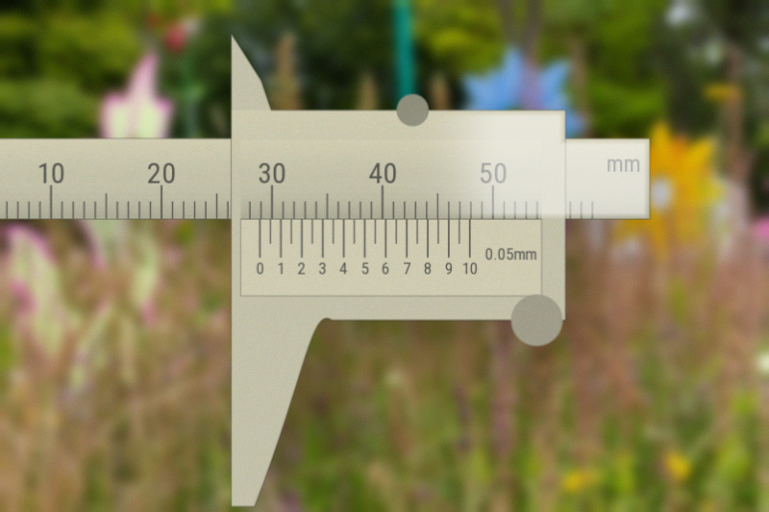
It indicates {"value": 28.9, "unit": "mm"}
